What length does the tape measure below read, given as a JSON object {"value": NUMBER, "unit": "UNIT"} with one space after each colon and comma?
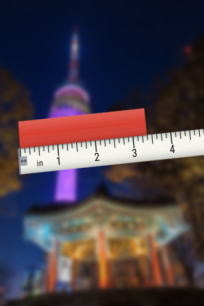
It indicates {"value": 3.375, "unit": "in"}
